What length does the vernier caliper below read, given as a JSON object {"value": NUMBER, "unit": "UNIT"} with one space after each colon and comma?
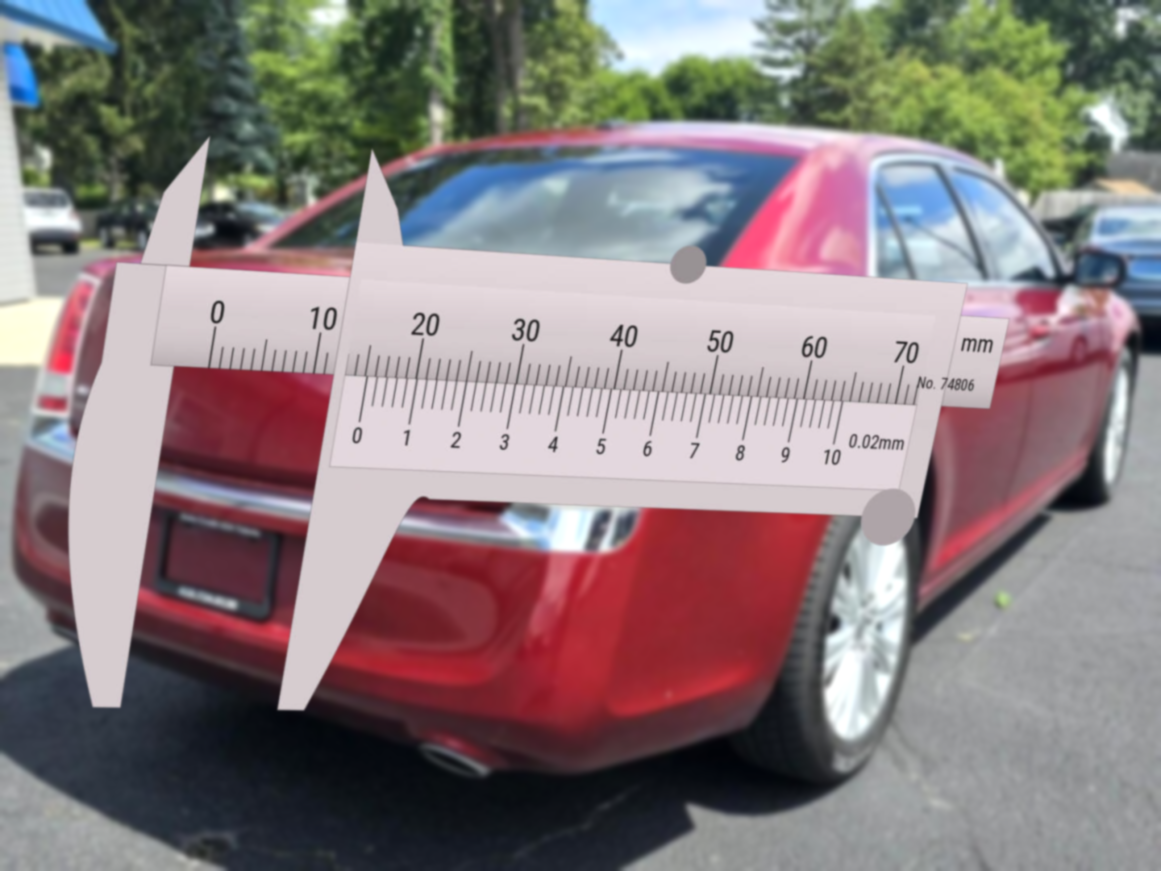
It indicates {"value": 15.2, "unit": "mm"}
